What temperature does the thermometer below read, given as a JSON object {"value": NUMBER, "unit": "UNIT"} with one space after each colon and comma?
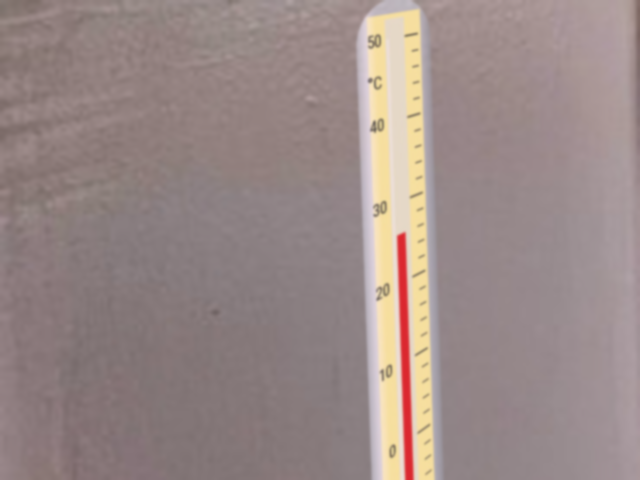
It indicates {"value": 26, "unit": "°C"}
